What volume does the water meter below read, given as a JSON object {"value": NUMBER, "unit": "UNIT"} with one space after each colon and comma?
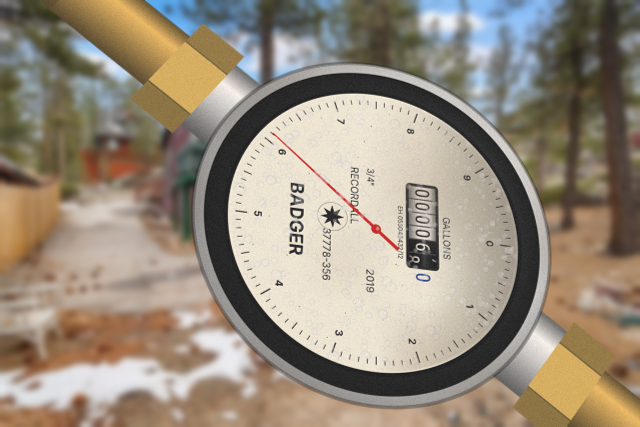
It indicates {"value": 676.1, "unit": "gal"}
